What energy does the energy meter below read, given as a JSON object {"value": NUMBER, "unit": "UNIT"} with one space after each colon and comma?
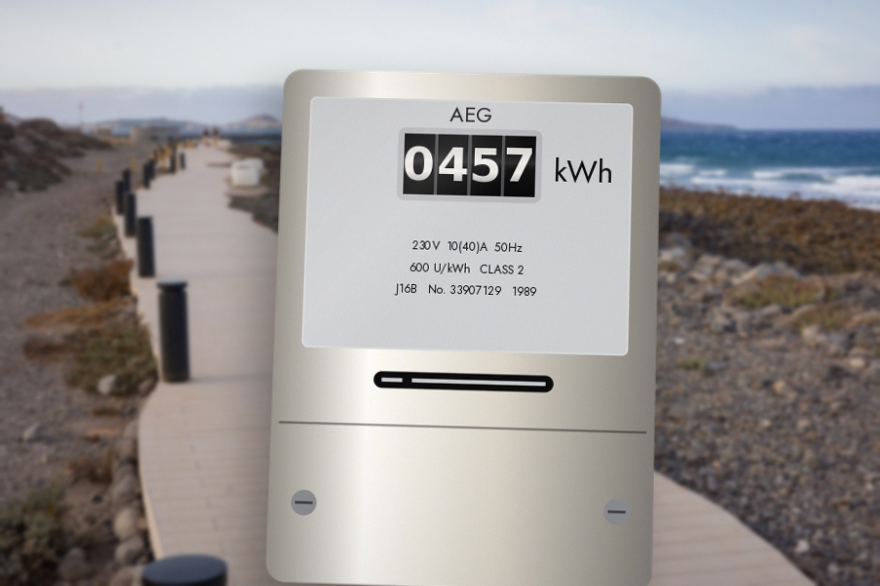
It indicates {"value": 457, "unit": "kWh"}
